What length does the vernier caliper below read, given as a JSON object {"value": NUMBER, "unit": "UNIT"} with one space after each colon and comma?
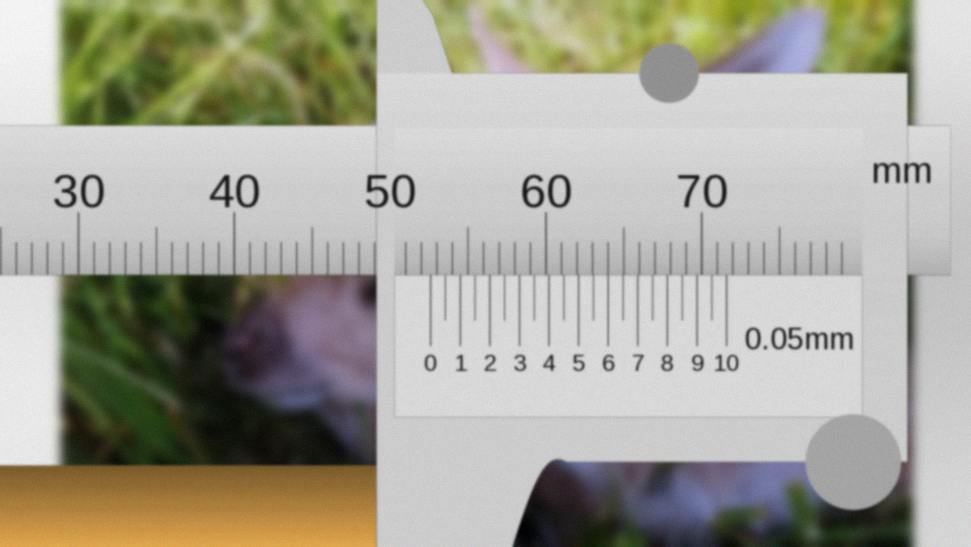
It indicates {"value": 52.6, "unit": "mm"}
